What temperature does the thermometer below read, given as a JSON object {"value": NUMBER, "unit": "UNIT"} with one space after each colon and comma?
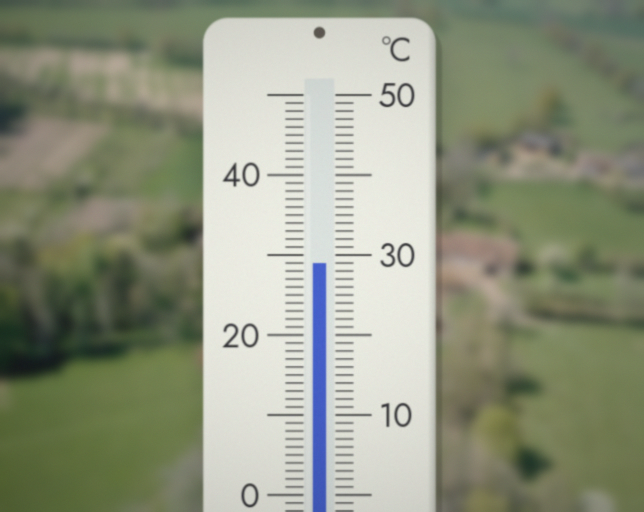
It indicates {"value": 29, "unit": "°C"}
